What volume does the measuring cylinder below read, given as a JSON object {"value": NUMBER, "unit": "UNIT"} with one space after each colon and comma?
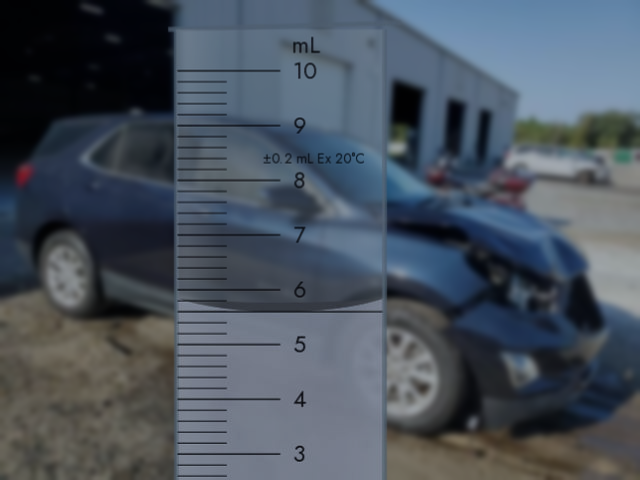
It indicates {"value": 5.6, "unit": "mL"}
